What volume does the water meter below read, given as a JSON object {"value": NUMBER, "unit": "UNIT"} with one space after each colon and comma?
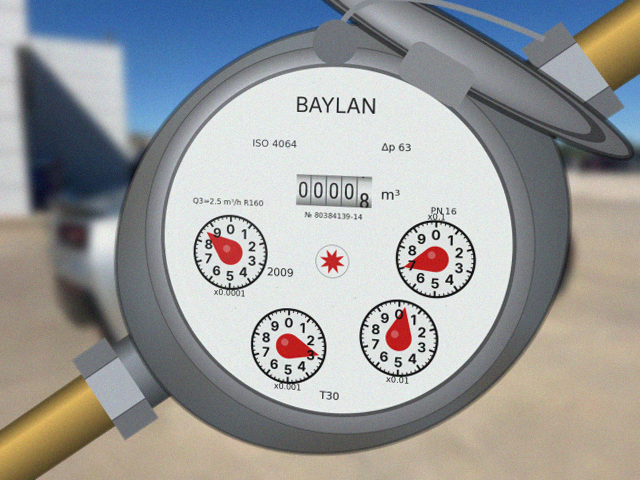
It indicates {"value": 7.7028, "unit": "m³"}
